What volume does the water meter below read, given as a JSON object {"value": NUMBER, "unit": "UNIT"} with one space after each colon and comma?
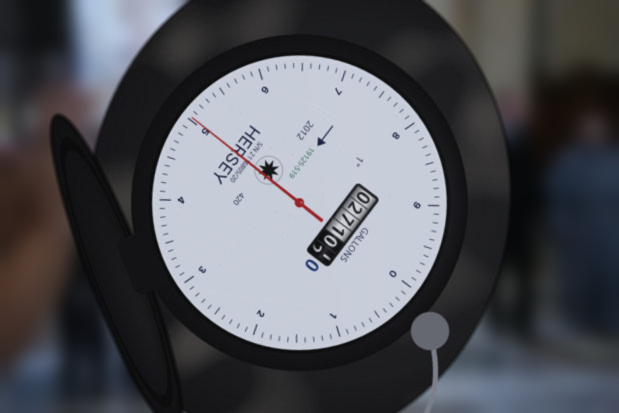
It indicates {"value": 271015.0, "unit": "gal"}
